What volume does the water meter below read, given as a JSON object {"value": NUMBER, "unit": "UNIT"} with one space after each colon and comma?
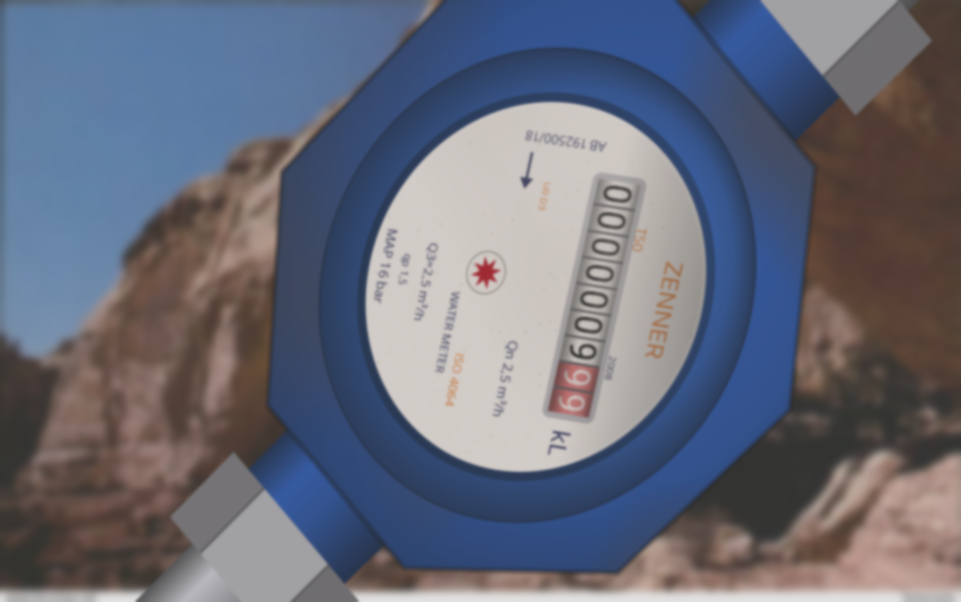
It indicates {"value": 9.99, "unit": "kL"}
